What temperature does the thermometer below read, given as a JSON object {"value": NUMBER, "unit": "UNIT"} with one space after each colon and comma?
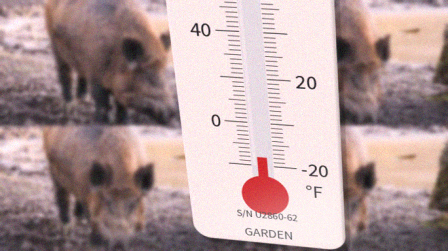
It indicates {"value": -16, "unit": "°F"}
